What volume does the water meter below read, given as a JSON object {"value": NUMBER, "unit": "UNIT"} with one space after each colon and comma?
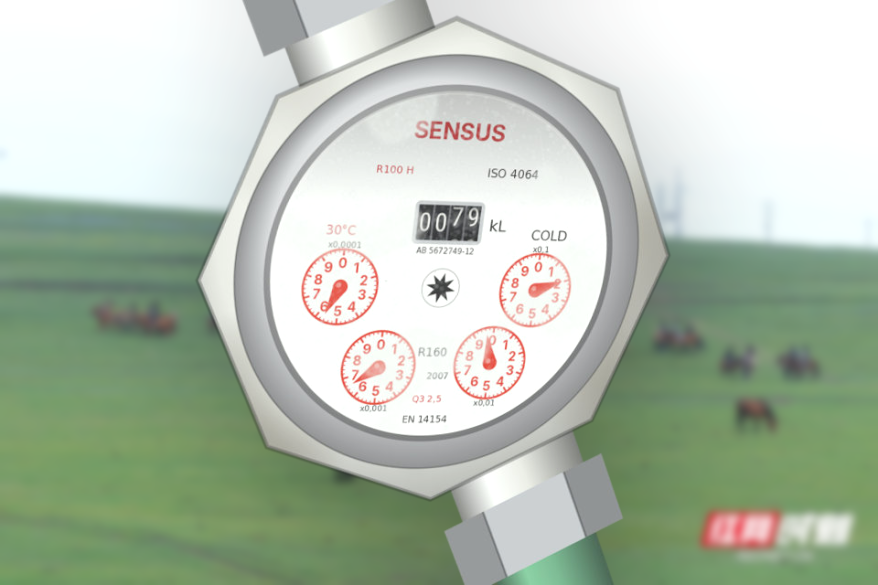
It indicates {"value": 79.1965, "unit": "kL"}
